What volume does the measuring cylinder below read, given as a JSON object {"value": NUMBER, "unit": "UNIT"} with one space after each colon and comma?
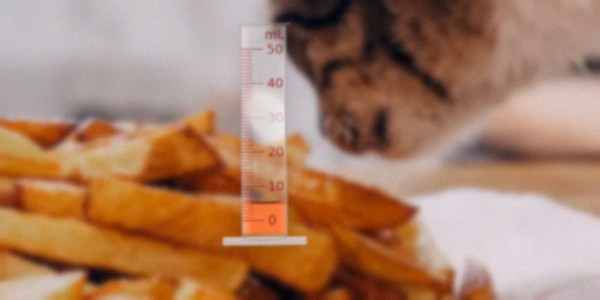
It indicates {"value": 5, "unit": "mL"}
